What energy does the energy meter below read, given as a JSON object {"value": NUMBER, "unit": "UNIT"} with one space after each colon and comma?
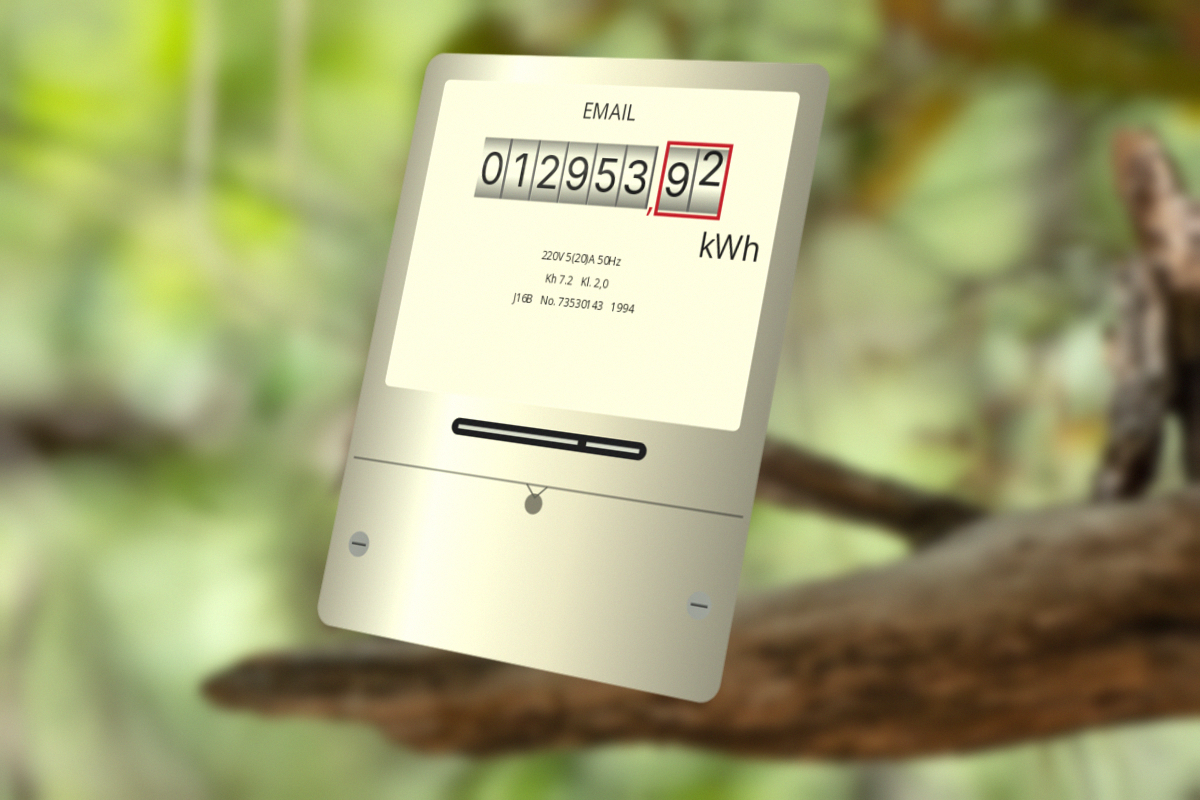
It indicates {"value": 12953.92, "unit": "kWh"}
